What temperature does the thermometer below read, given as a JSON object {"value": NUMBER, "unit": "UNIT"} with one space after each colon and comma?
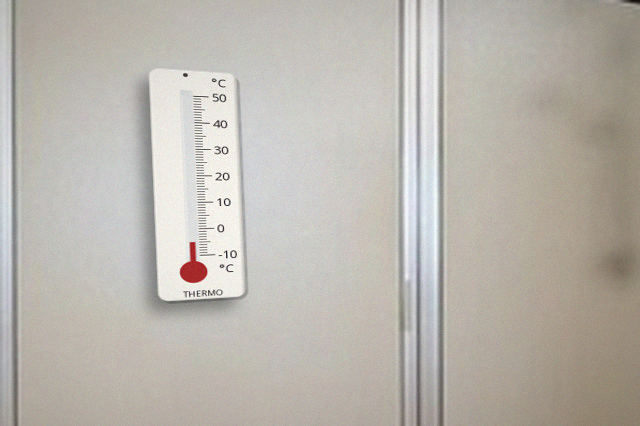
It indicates {"value": -5, "unit": "°C"}
